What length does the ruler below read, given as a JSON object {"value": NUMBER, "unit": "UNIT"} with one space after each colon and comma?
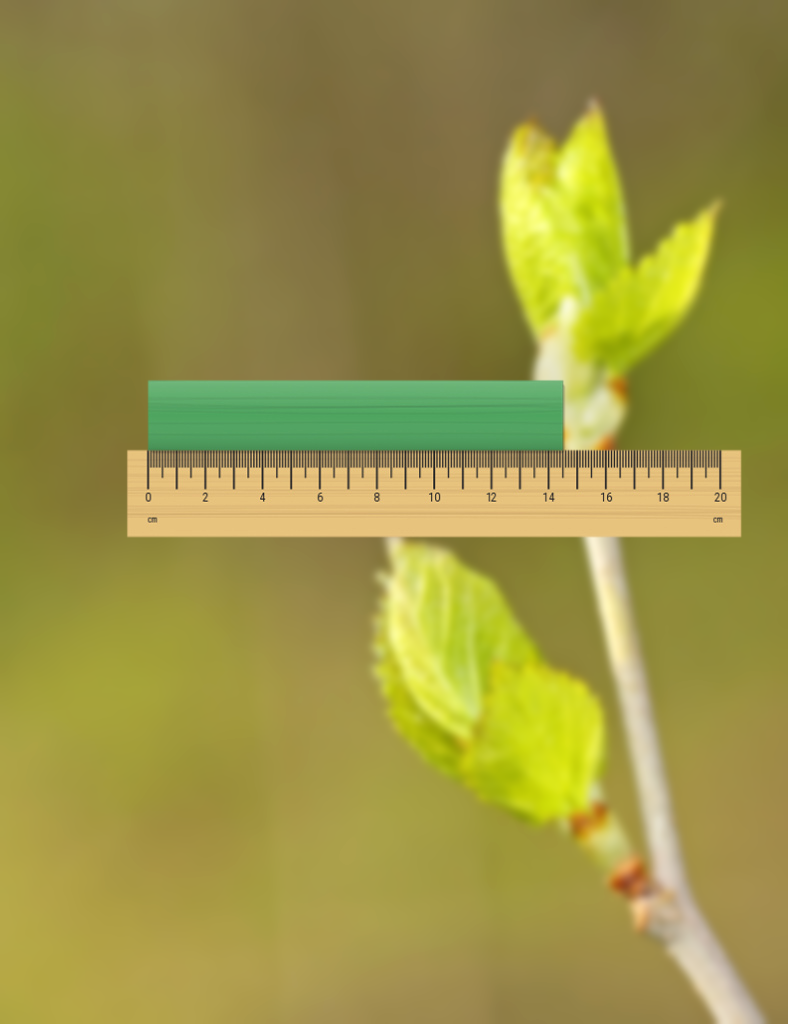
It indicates {"value": 14.5, "unit": "cm"}
